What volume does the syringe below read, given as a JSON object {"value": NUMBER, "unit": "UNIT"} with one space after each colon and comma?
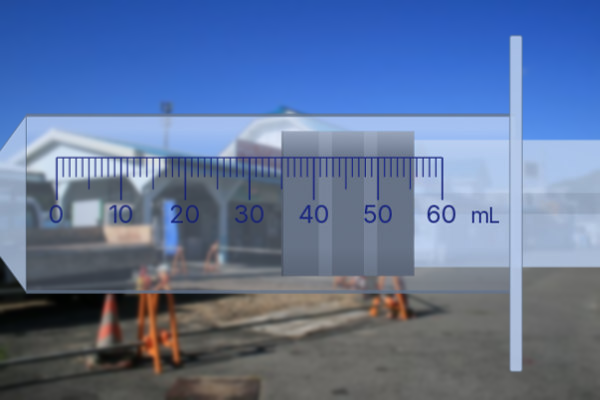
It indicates {"value": 35, "unit": "mL"}
